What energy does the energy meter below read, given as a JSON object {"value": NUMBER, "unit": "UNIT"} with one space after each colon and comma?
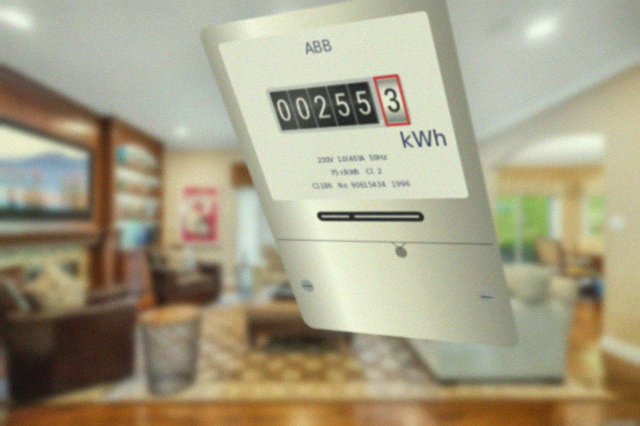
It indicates {"value": 255.3, "unit": "kWh"}
